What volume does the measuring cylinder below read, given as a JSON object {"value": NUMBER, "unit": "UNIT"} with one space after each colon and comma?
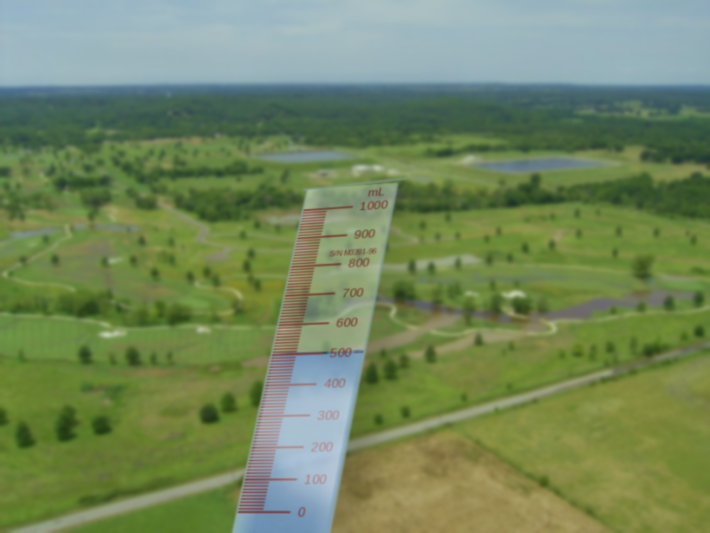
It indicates {"value": 500, "unit": "mL"}
